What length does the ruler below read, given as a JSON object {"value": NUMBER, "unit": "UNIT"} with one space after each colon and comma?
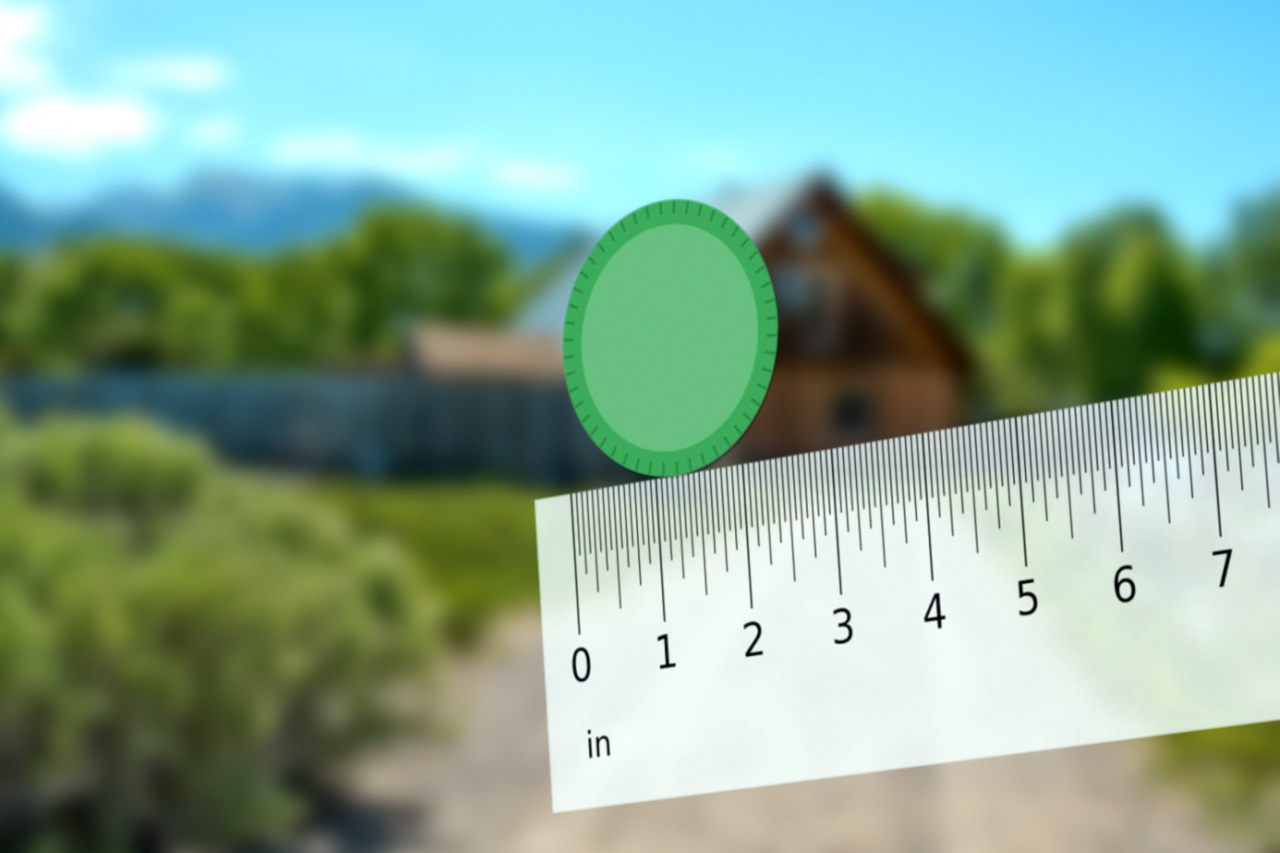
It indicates {"value": 2.5, "unit": "in"}
